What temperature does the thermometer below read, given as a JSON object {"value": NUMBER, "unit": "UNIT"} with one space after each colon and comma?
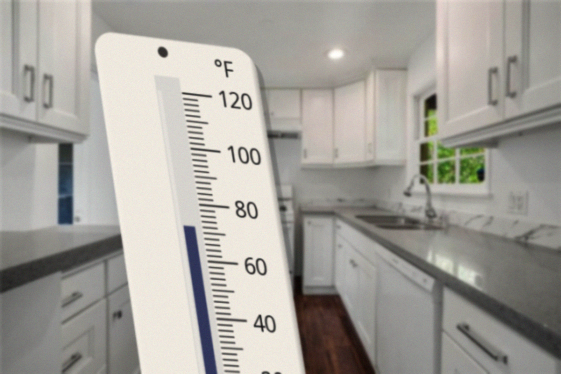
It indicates {"value": 72, "unit": "°F"}
